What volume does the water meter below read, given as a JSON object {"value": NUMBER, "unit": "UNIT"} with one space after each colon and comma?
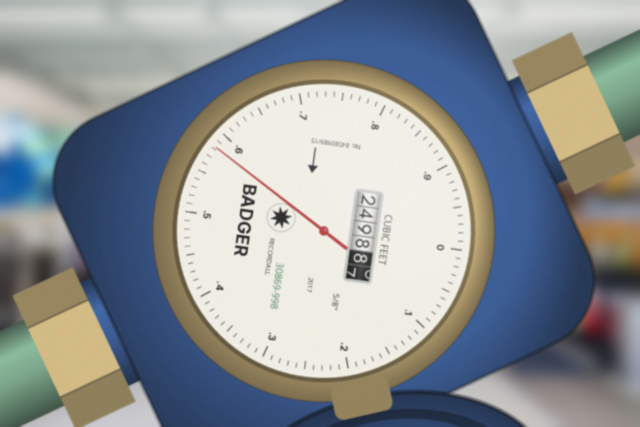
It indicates {"value": 249886.58, "unit": "ft³"}
